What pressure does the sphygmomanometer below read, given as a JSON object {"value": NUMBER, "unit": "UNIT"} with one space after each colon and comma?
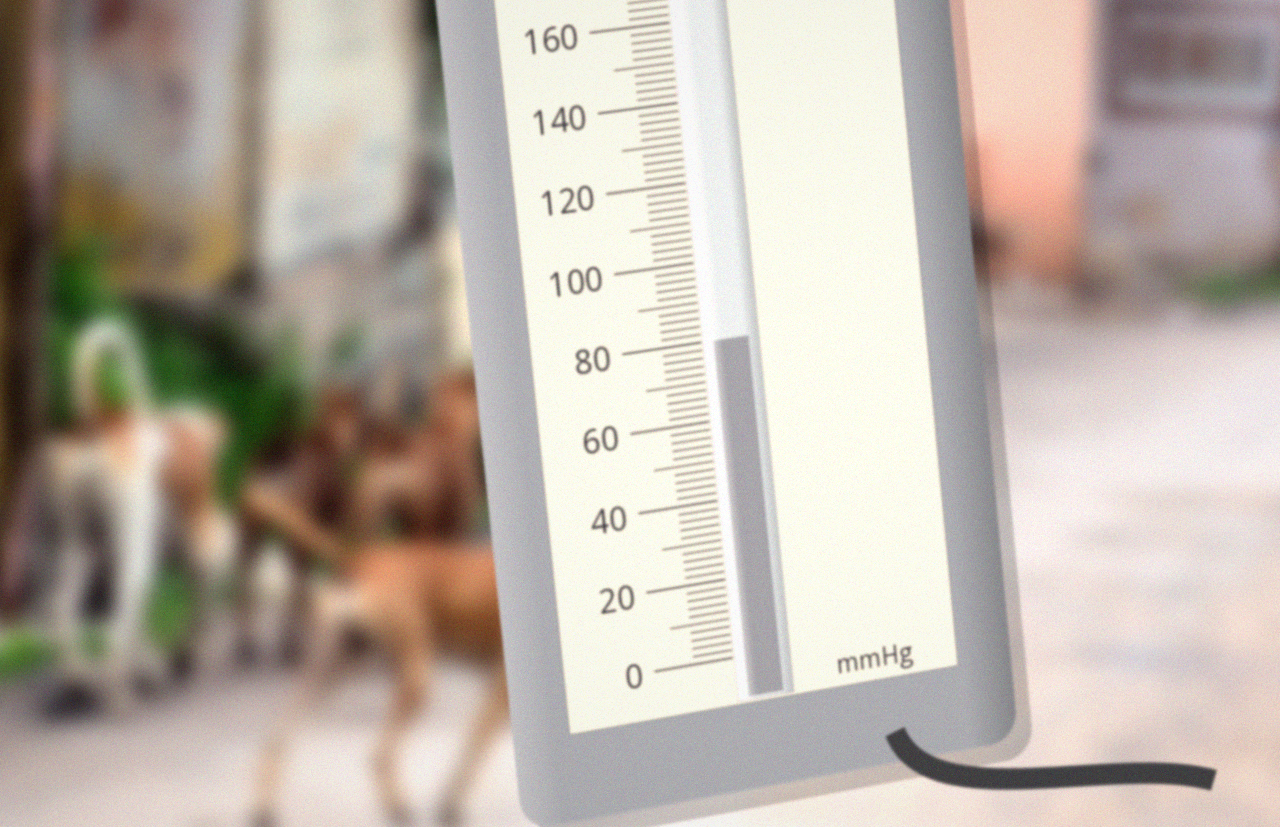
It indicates {"value": 80, "unit": "mmHg"}
